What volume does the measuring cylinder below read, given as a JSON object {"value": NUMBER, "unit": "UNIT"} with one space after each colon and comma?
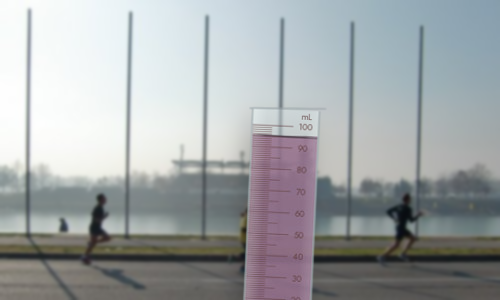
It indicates {"value": 95, "unit": "mL"}
